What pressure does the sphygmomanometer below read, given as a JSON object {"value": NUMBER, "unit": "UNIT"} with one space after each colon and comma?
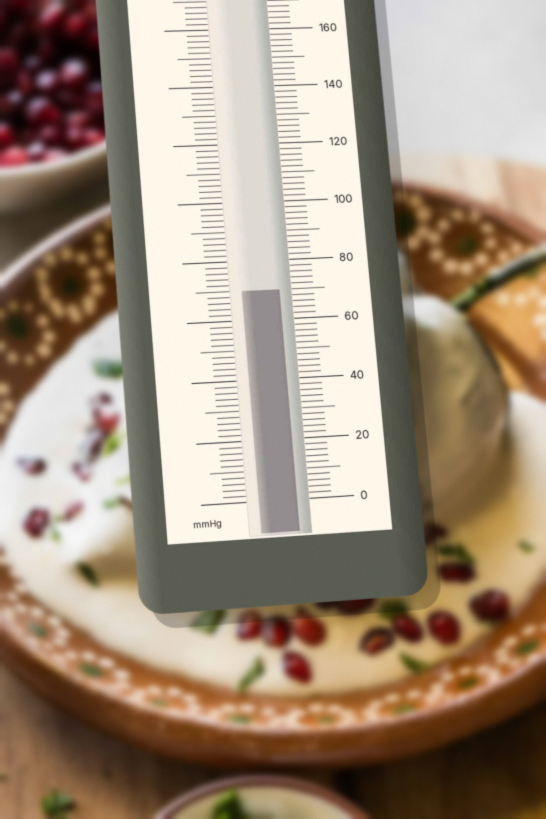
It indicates {"value": 70, "unit": "mmHg"}
